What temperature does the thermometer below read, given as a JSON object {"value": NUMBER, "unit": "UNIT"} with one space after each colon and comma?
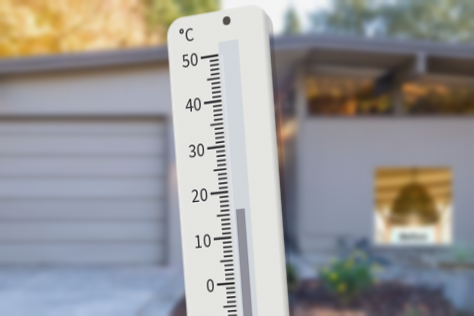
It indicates {"value": 16, "unit": "°C"}
